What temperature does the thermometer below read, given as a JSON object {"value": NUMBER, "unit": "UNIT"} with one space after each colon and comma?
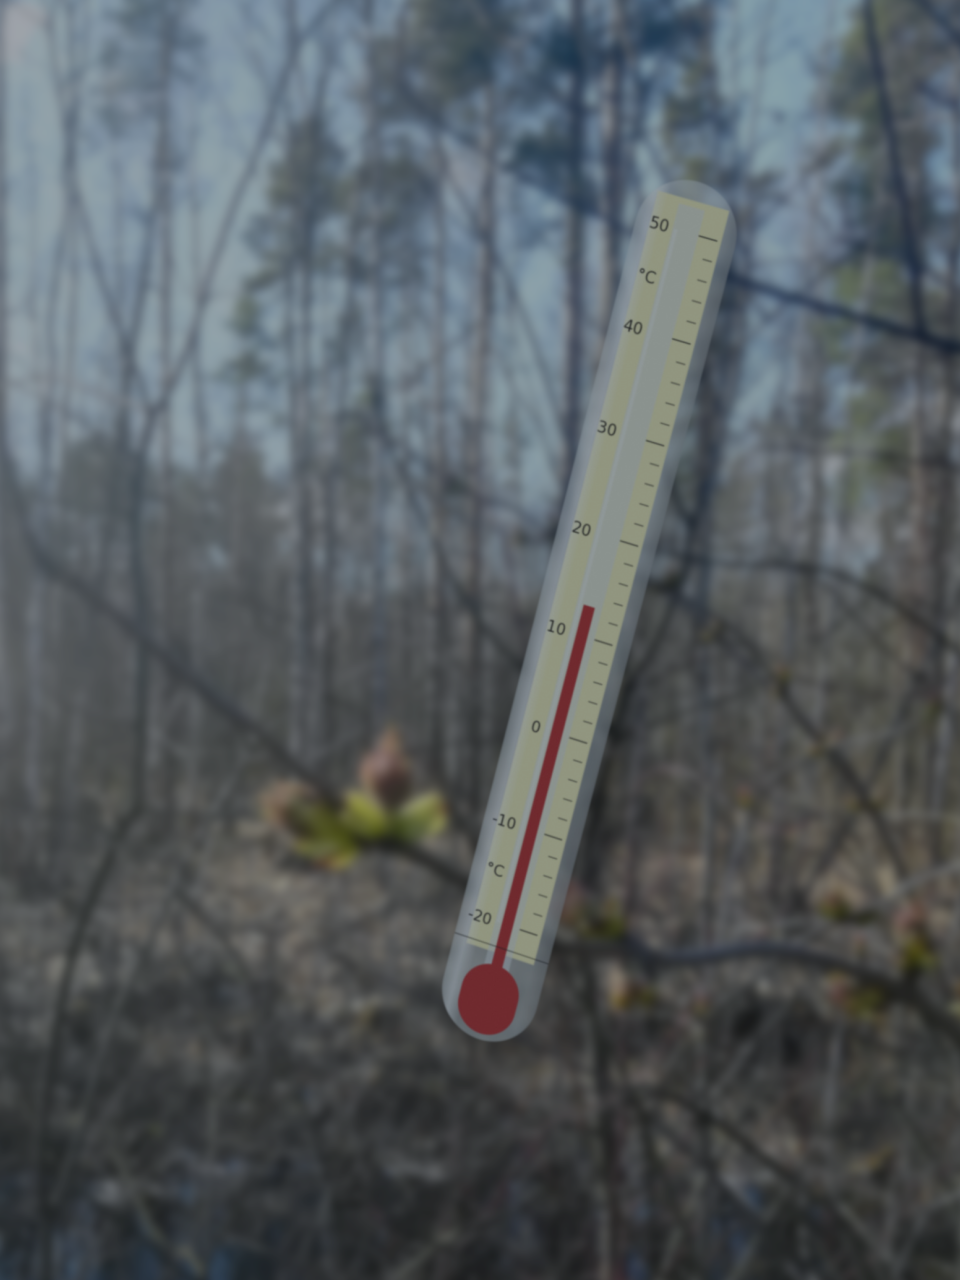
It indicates {"value": 13, "unit": "°C"}
